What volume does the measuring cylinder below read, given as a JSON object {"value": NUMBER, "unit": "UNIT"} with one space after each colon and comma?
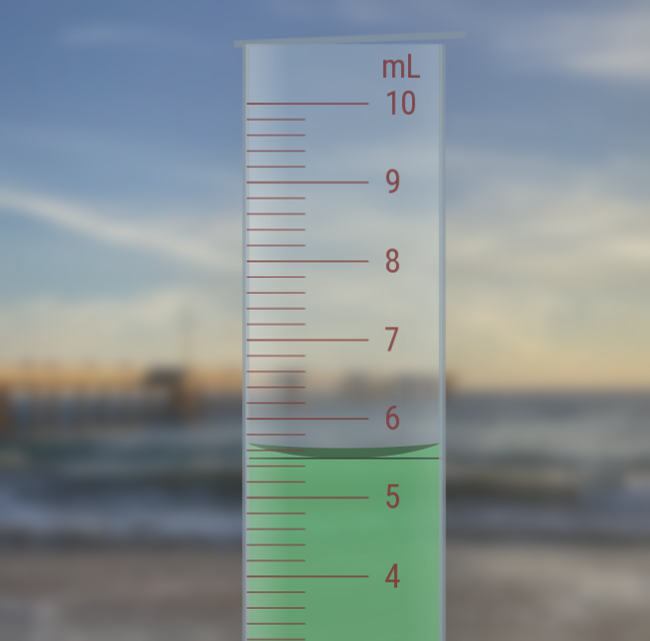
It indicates {"value": 5.5, "unit": "mL"}
